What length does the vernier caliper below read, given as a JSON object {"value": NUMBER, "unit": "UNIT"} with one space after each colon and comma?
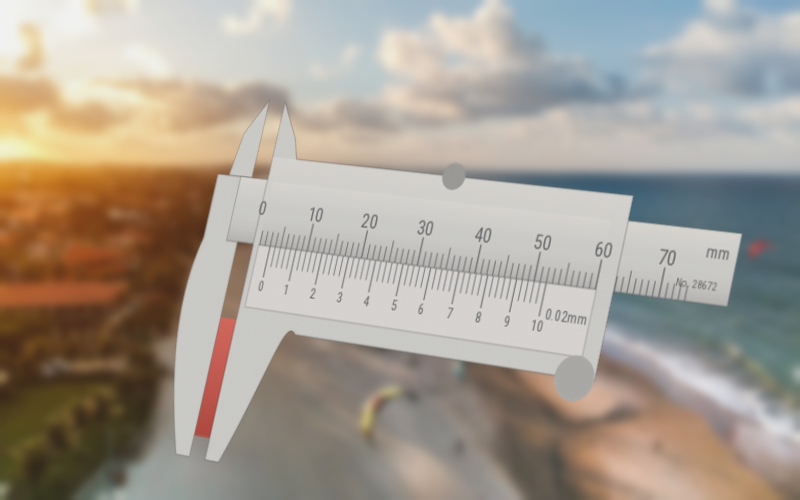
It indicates {"value": 3.0, "unit": "mm"}
